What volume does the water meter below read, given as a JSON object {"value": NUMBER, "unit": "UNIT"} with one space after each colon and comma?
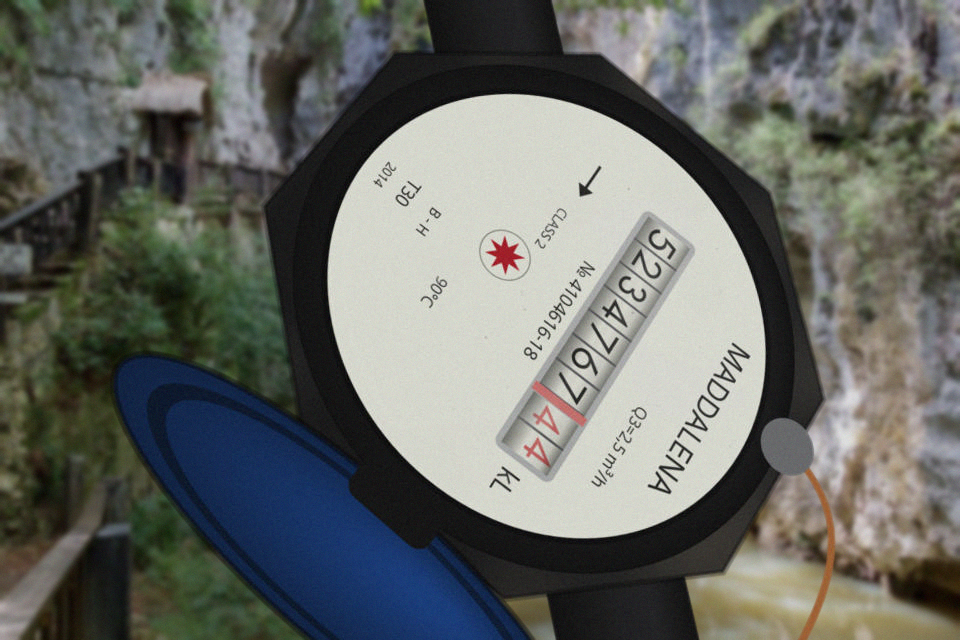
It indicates {"value": 5234767.44, "unit": "kL"}
